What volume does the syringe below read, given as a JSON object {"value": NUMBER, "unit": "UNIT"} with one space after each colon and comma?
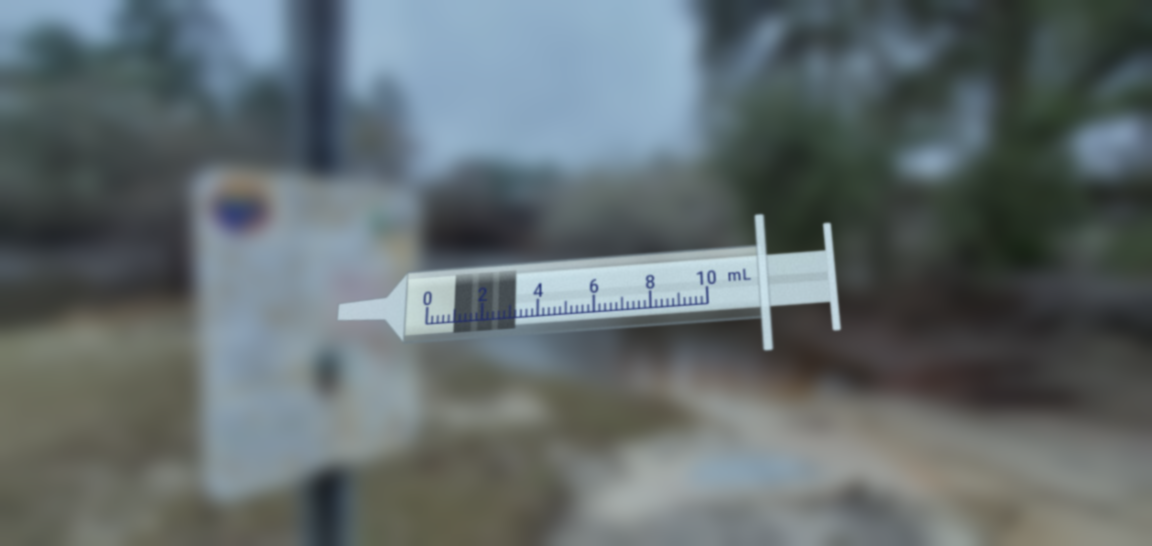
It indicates {"value": 1, "unit": "mL"}
